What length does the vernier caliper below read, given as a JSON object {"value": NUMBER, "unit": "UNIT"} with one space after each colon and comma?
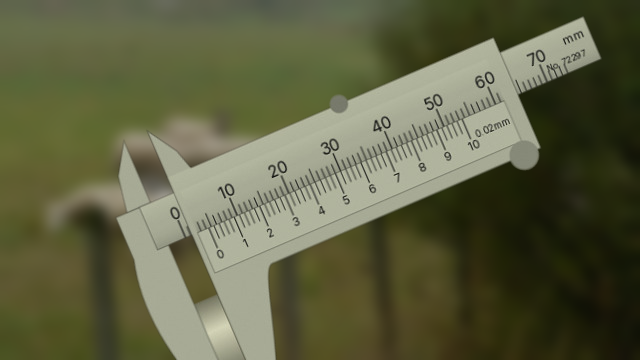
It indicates {"value": 4.5, "unit": "mm"}
